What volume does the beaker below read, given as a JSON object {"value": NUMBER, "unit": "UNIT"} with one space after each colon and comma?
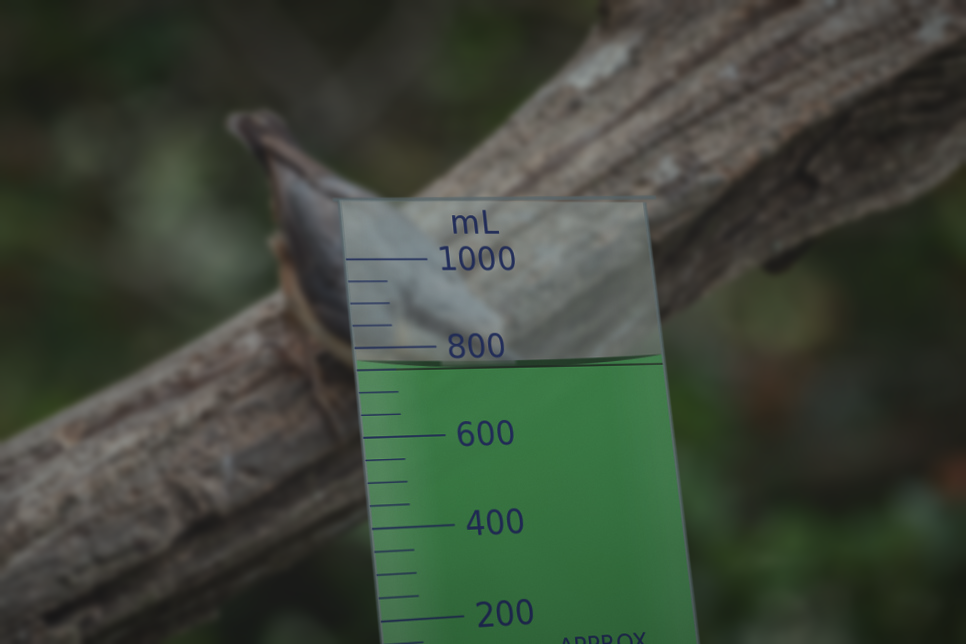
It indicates {"value": 750, "unit": "mL"}
